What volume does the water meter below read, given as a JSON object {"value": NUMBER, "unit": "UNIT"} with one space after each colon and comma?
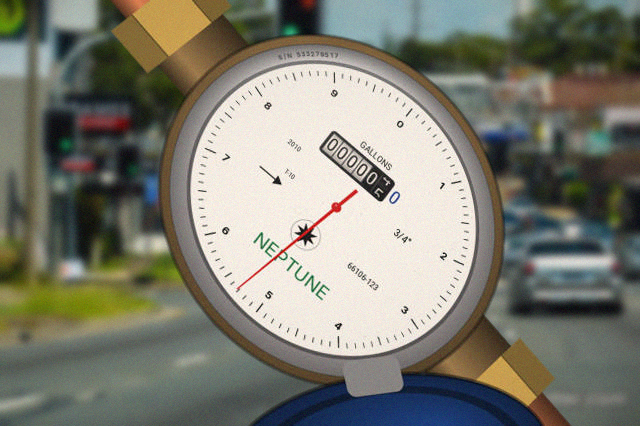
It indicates {"value": 45.3, "unit": "gal"}
